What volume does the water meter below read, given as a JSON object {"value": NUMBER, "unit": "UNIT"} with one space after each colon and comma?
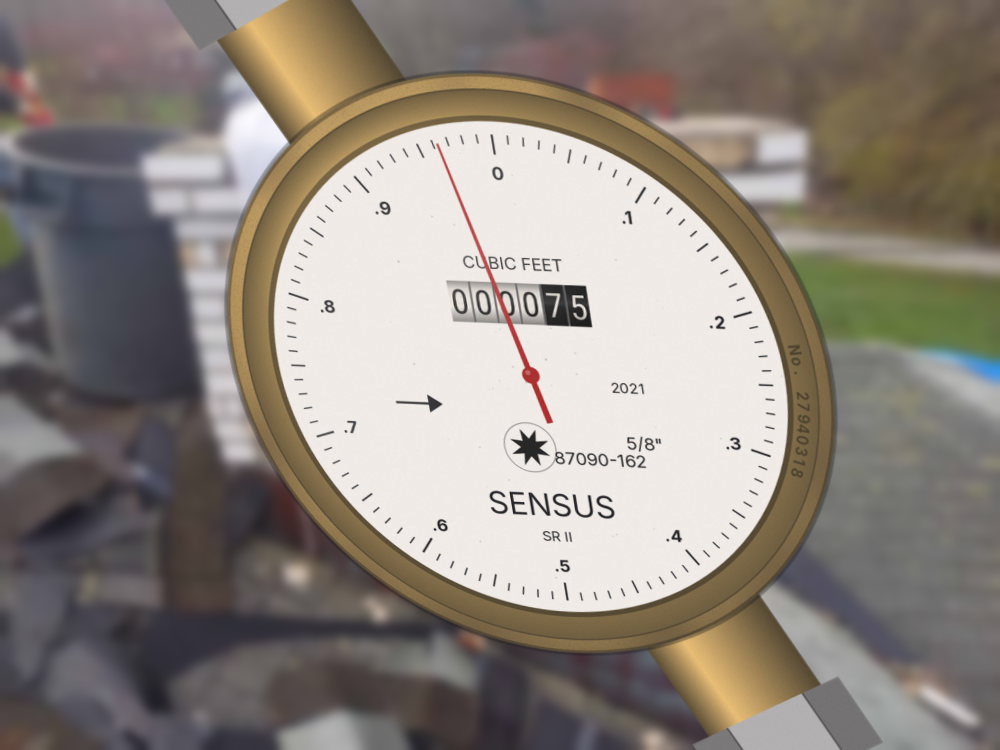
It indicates {"value": 74.96, "unit": "ft³"}
